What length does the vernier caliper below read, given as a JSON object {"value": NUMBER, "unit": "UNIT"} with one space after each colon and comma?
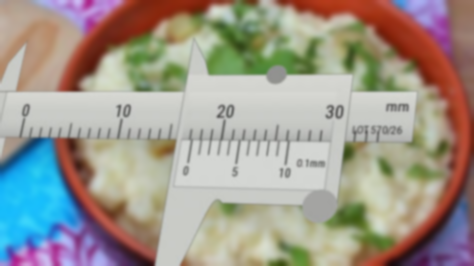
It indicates {"value": 17.2, "unit": "mm"}
